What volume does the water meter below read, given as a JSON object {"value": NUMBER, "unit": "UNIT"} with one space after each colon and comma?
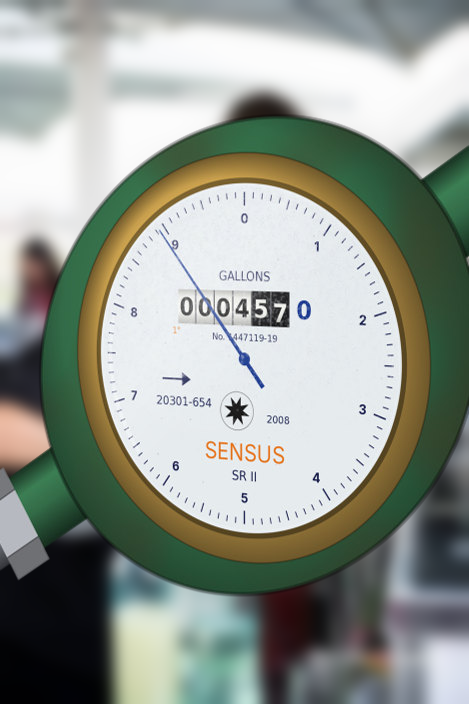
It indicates {"value": 4568.9, "unit": "gal"}
